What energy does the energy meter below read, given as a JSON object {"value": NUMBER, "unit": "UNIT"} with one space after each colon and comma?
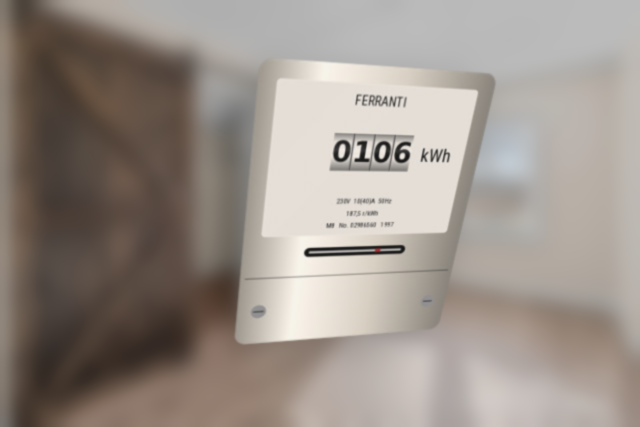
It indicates {"value": 106, "unit": "kWh"}
